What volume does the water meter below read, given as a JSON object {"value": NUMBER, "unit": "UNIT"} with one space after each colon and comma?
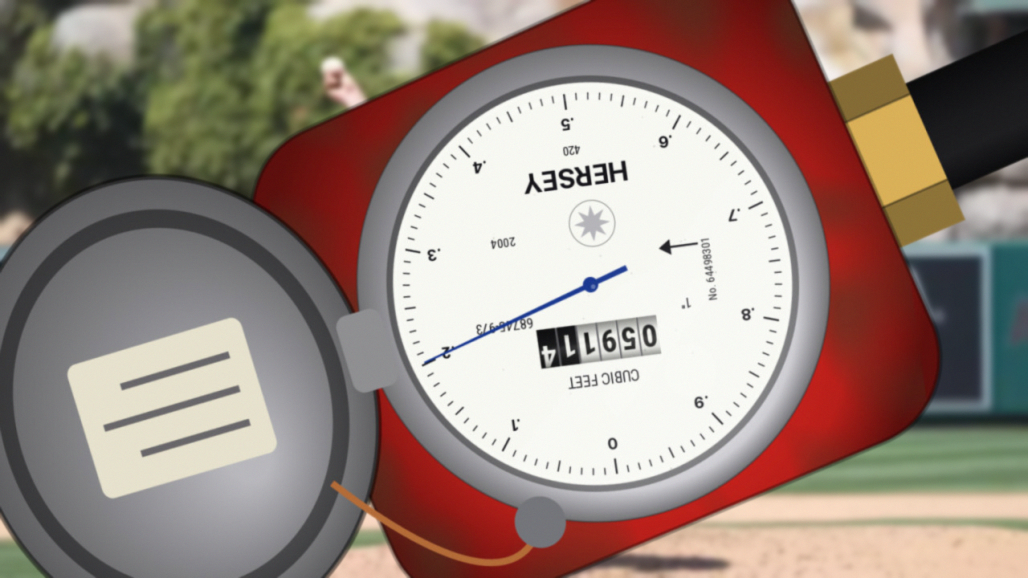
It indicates {"value": 59114.20, "unit": "ft³"}
